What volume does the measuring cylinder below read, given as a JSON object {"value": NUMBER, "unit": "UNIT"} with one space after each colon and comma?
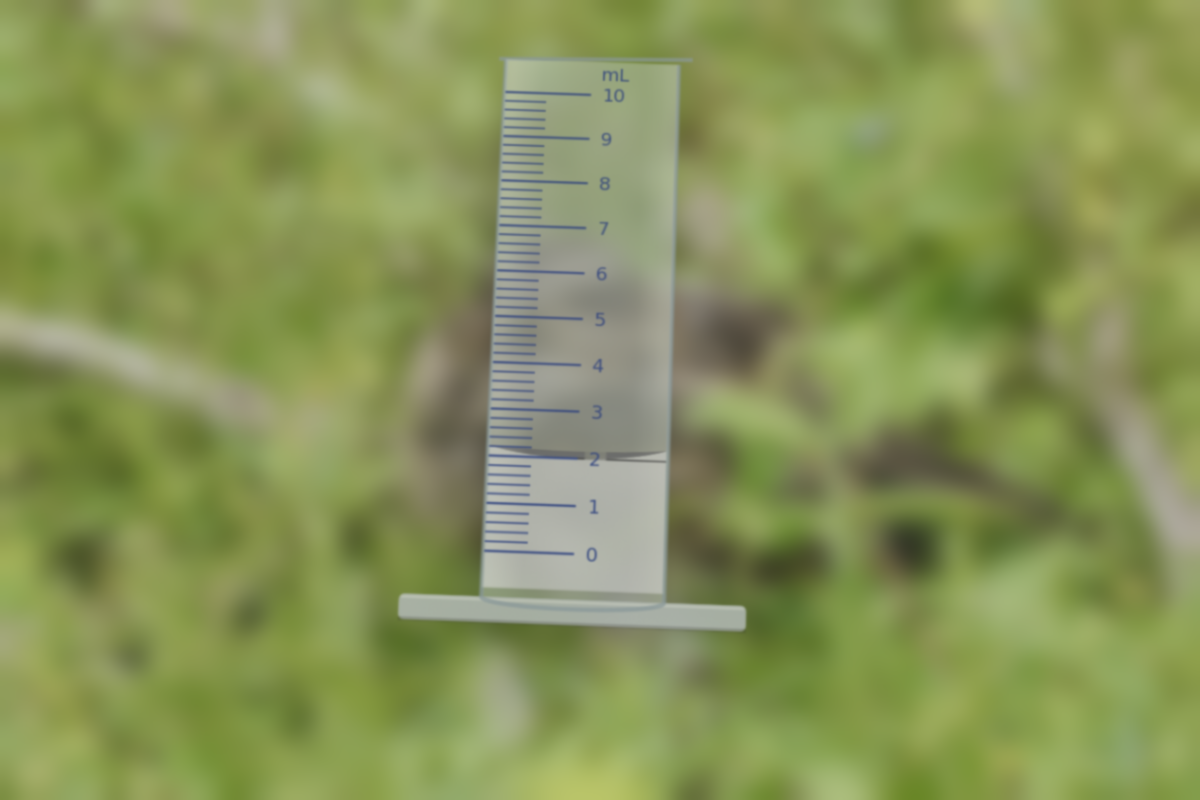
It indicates {"value": 2, "unit": "mL"}
